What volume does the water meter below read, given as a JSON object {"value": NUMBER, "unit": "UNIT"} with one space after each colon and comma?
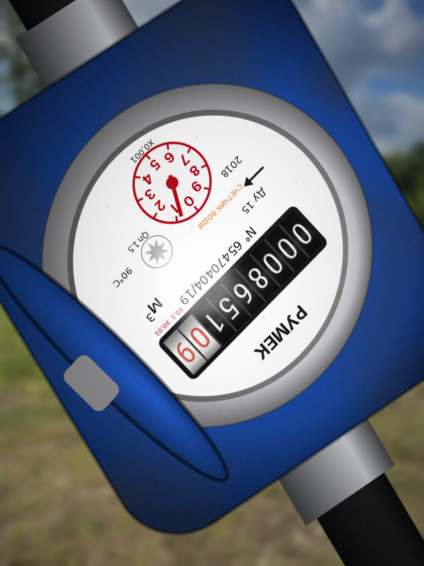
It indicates {"value": 8651.090, "unit": "m³"}
